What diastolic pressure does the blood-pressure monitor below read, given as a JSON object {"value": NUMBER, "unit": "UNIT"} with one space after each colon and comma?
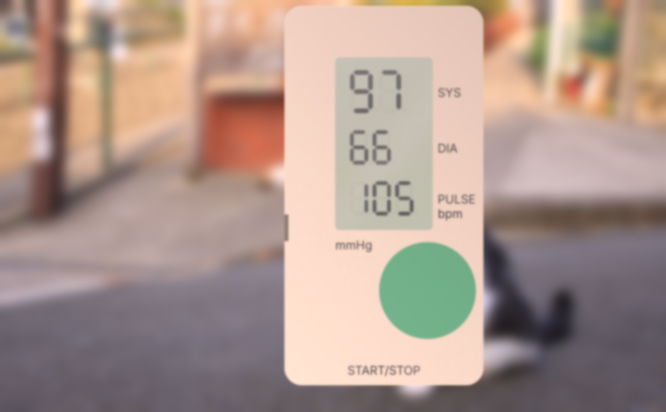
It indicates {"value": 66, "unit": "mmHg"}
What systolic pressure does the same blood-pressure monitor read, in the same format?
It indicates {"value": 97, "unit": "mmHg"}
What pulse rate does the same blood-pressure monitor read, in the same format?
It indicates {"value": 105, "unit": "bpm"}
